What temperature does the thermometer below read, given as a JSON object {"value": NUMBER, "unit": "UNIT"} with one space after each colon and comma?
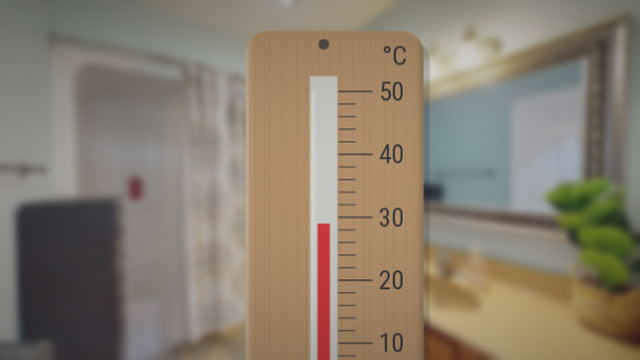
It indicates {"value": 29, "unit": "°C"}
